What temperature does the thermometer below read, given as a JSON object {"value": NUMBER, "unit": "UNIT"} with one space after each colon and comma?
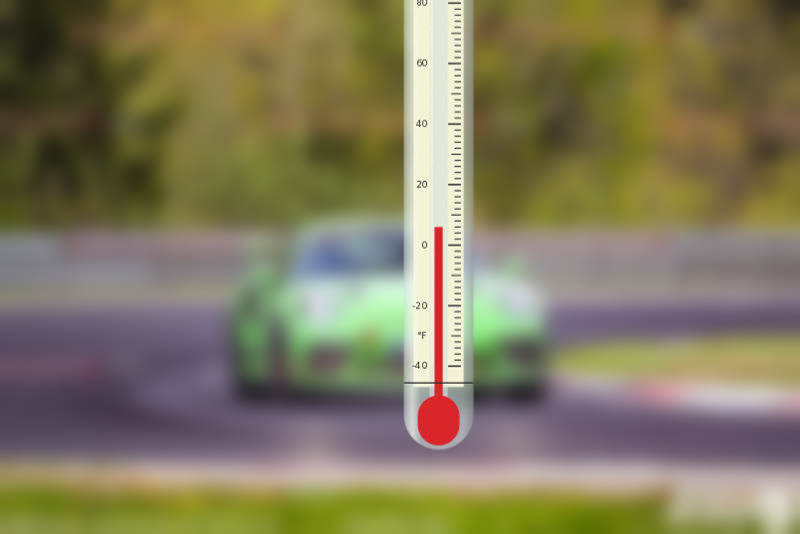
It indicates {"value": 6, "unit": "°F"}
